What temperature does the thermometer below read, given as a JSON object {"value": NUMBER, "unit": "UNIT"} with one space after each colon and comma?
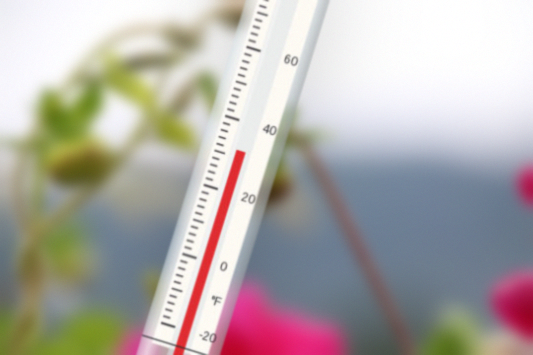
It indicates {"value": 32, "unit": "°F"}
